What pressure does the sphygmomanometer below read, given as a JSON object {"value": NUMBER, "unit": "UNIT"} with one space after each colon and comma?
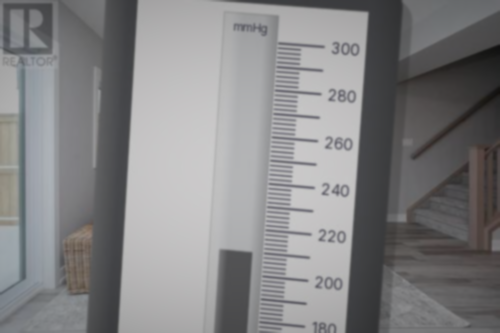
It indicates {"value": 210, "unit": "mmHg"}
